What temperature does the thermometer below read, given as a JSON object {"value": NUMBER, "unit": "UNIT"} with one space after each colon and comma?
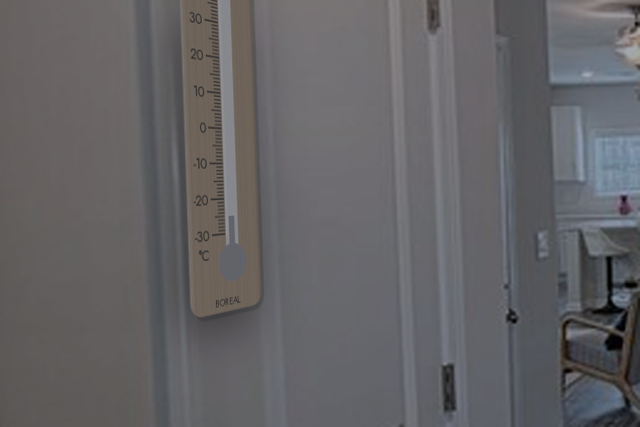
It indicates {"value": -25, "unit": "°C"}
